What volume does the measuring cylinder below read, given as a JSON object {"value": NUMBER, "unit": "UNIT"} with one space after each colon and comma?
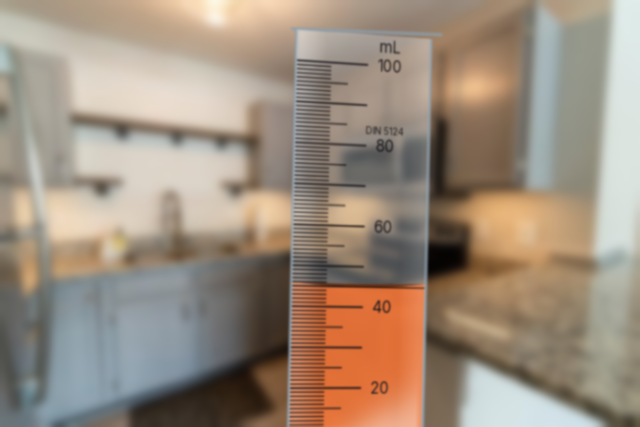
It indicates {"value": 45, "unit": "mL"}
